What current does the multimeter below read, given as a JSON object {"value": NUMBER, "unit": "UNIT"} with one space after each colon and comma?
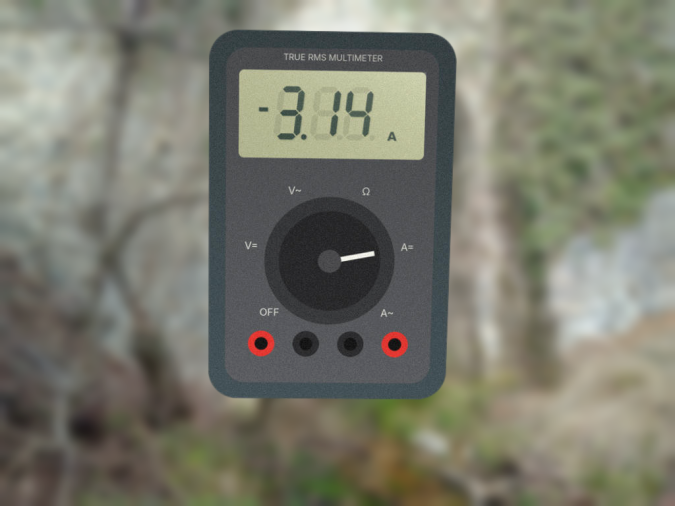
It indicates {"value": -3.14, "unit": "A"}
